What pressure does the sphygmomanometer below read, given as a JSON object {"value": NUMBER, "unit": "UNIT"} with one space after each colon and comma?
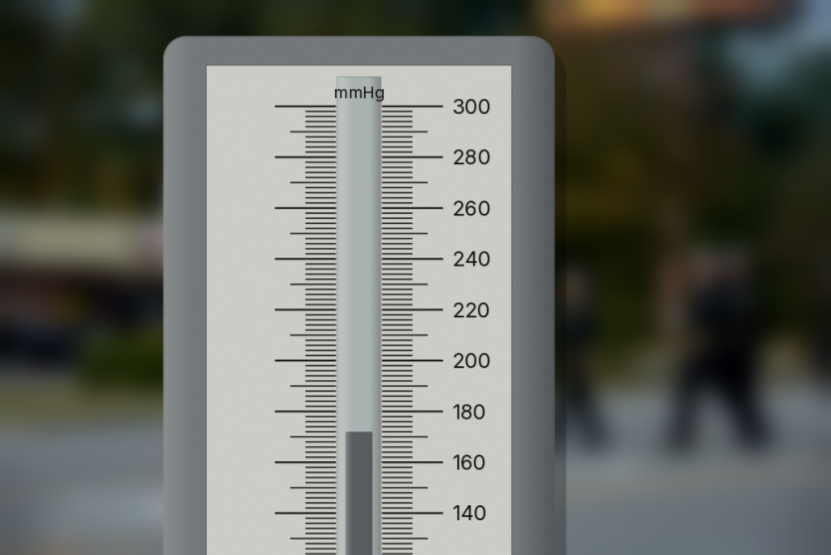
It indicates {"value": 172, "unit": "mmHg"}
